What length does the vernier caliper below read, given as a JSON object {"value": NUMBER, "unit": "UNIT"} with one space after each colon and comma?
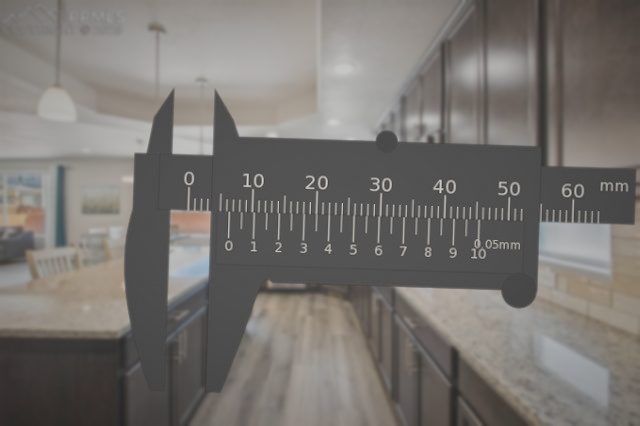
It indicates {"value": 6.4, "unit": "mm"}
